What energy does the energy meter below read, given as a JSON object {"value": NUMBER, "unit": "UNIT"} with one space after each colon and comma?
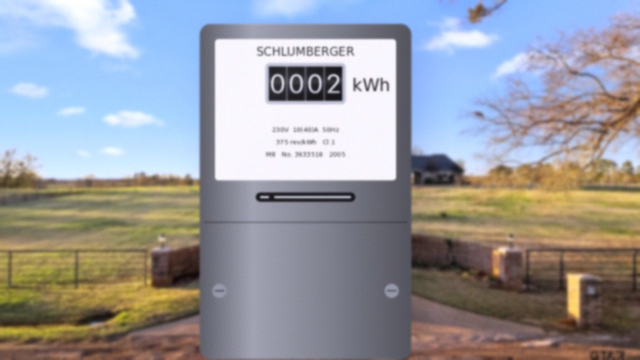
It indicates {"value": 2, "unit": "kWh"}
